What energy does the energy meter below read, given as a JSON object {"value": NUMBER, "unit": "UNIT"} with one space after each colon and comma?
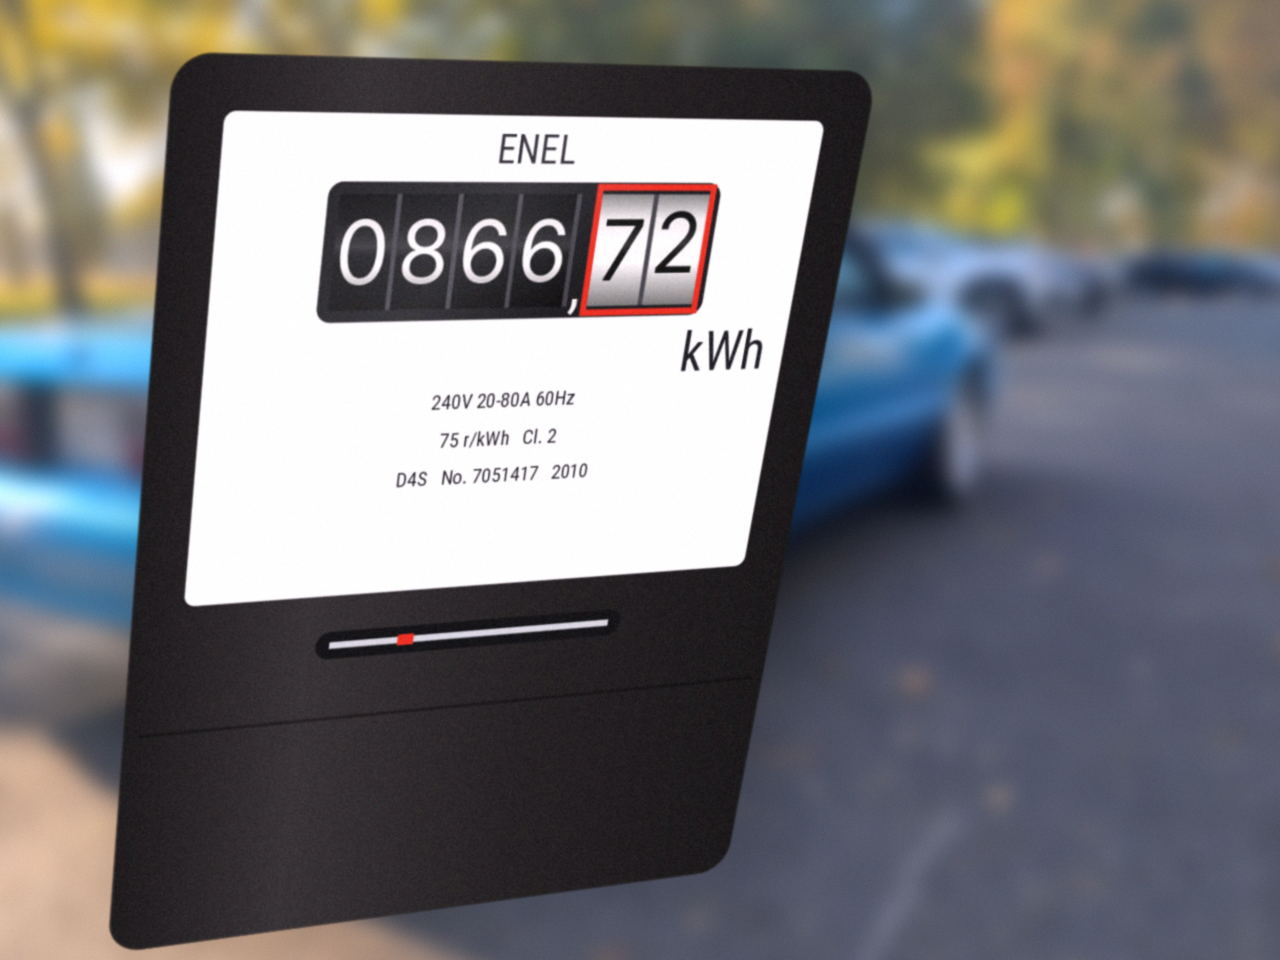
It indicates {"value": 866.72, "unit": "kWh"}
